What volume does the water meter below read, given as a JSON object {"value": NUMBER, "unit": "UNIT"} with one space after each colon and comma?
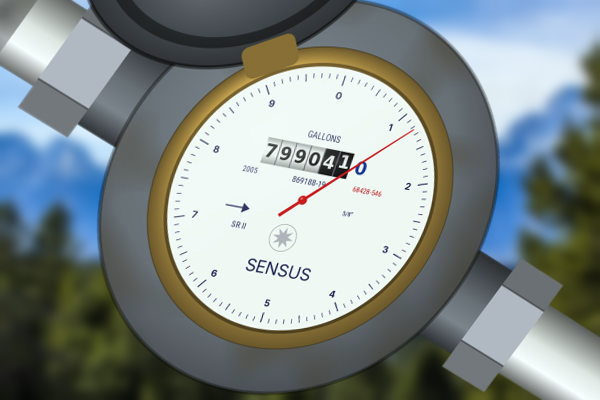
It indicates {"value": 7990411.2, "unit": "gal"}
